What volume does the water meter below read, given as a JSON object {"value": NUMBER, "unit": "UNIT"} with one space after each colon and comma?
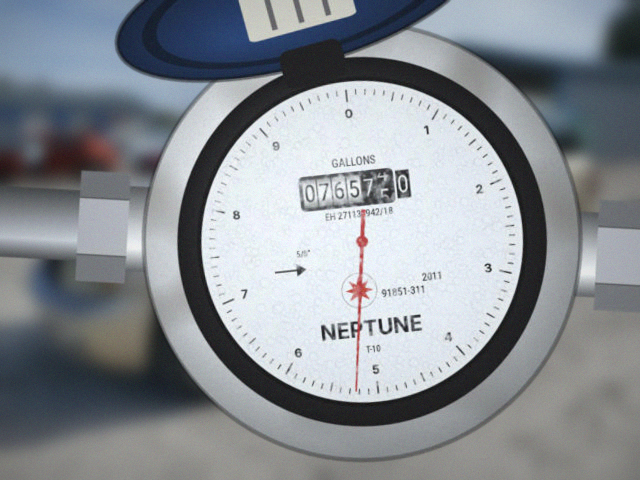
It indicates {"value": 765745.2, "unit": "gal"}
